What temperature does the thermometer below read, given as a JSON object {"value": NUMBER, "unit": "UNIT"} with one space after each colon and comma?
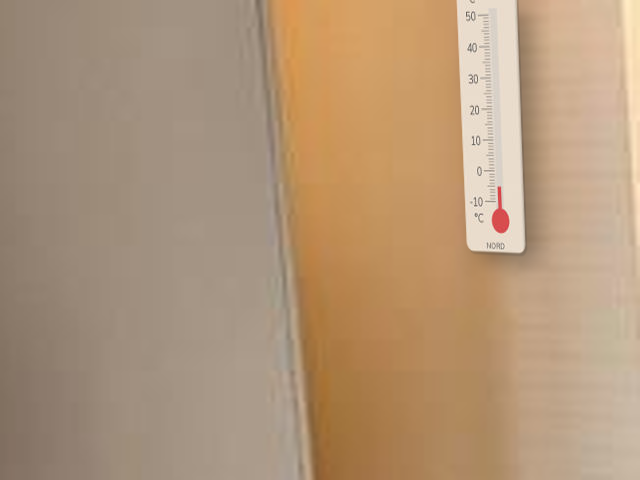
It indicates {"value": -5, "unit": "°C"}
